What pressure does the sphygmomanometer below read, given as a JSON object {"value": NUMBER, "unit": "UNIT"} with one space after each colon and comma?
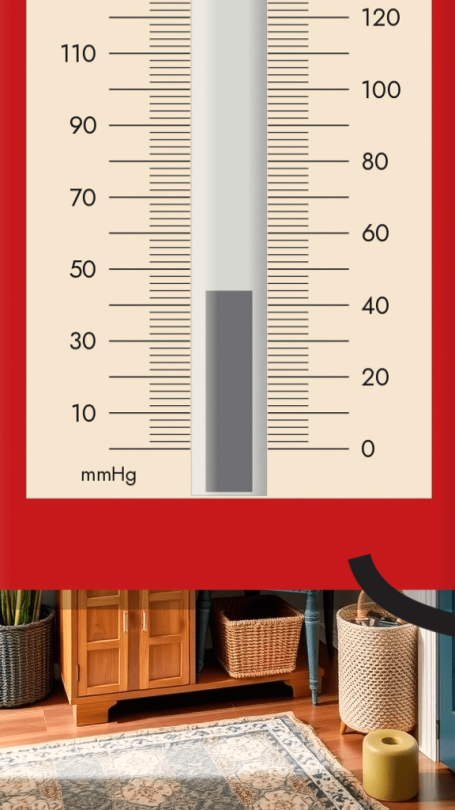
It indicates {"value": 44, "unit": "mmHg"}
